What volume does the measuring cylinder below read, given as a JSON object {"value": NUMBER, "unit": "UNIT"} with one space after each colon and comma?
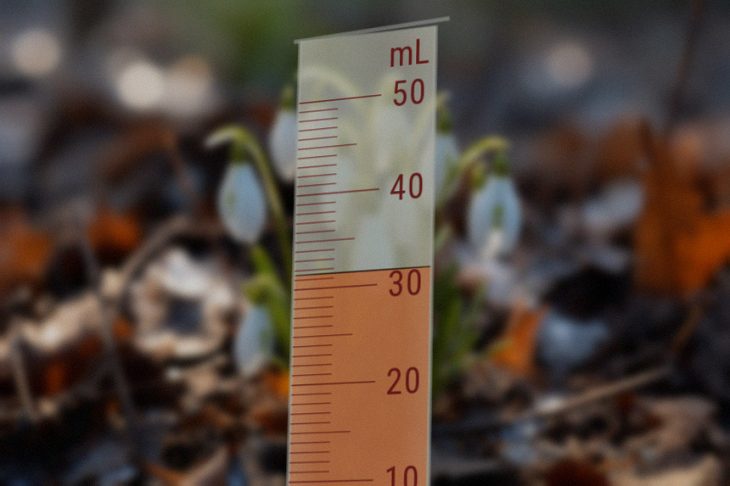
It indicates {"value": 31.5, "unit": "mL"}
